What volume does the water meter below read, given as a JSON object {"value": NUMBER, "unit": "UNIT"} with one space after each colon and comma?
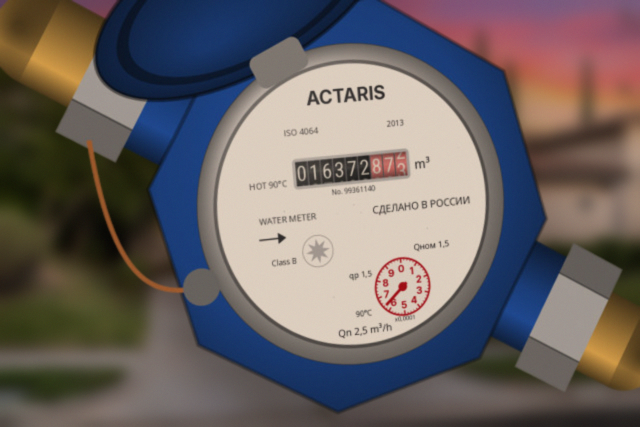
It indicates {"value": 16372.8726, "unit": "m³"}
